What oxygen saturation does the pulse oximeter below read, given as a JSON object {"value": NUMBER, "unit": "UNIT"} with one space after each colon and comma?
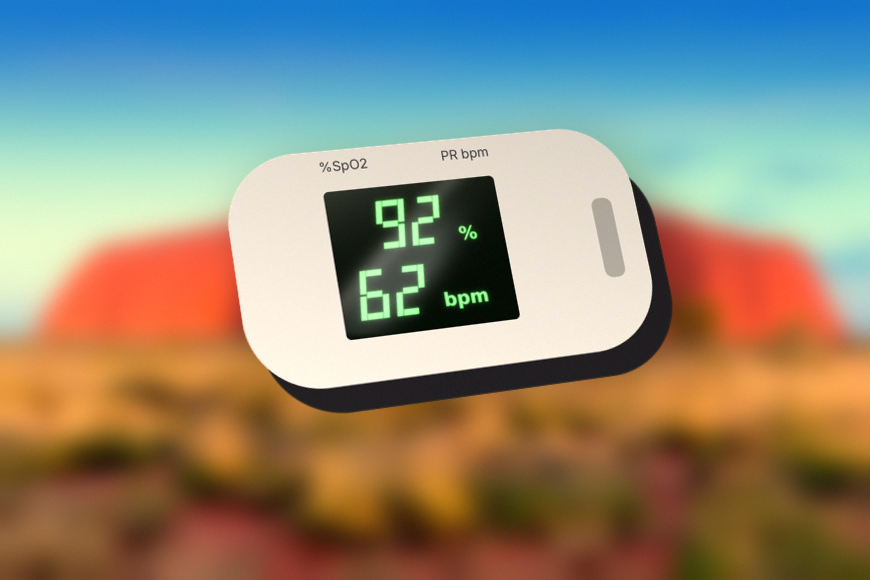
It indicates {"value": 92, "unit": "%"}
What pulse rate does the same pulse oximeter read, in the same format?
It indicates {"value": 62, "unit": "bpm"}
